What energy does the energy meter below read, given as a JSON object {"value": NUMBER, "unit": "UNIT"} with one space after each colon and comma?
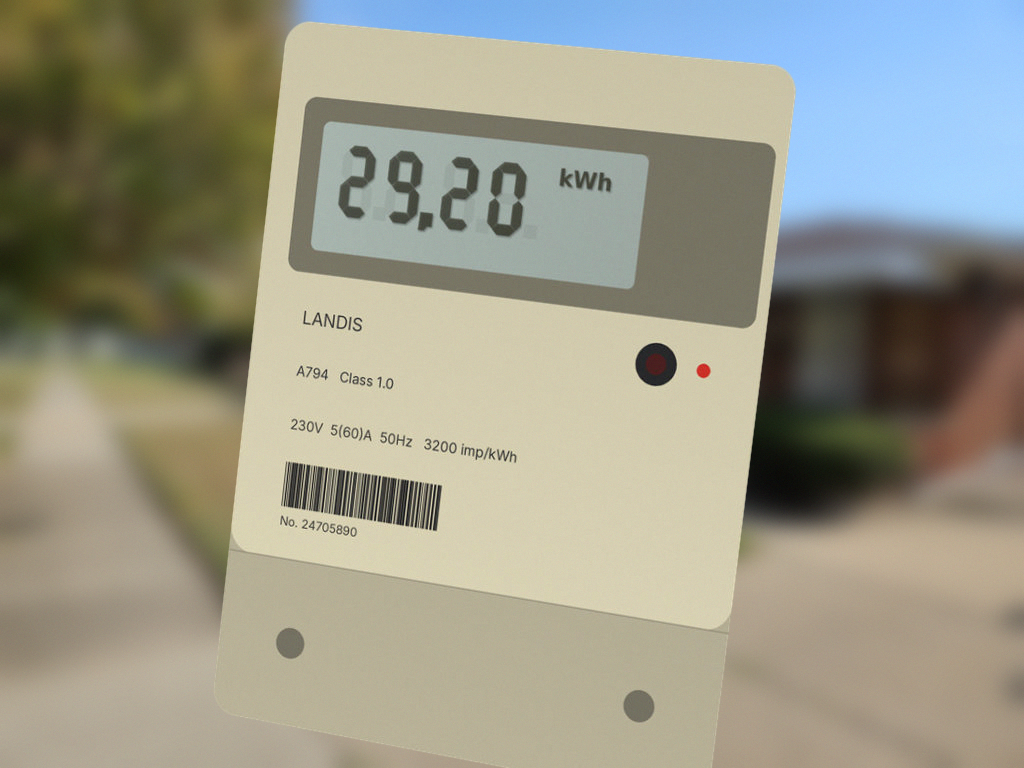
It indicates {"value": 29.20, "unit": "kWh"}
